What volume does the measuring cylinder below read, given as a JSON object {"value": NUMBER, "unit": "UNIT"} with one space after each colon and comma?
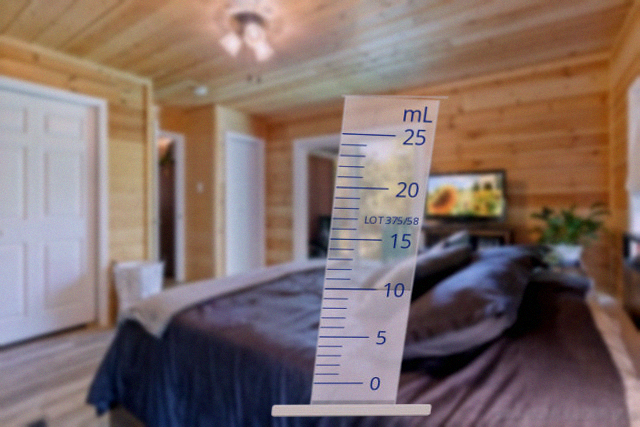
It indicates {"value": 10, "unit": "mL"}
